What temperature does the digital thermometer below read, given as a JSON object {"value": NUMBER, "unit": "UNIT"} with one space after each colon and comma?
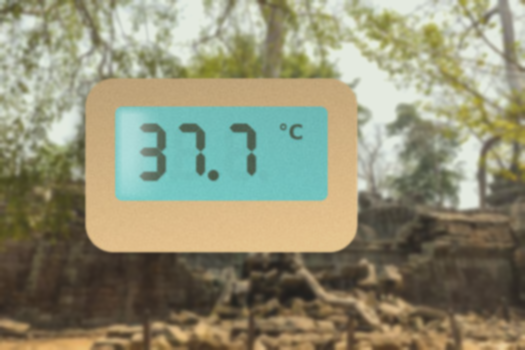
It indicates {"value": 37.7, "unit": "°C"}
